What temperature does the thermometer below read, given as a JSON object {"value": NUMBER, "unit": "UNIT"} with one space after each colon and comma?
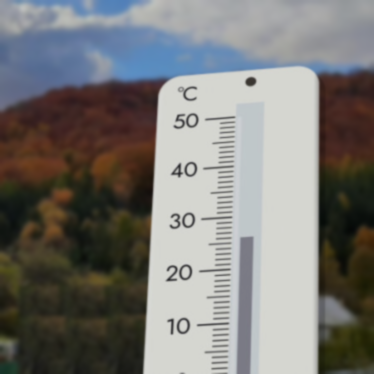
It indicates {"value": 26, "unit": "°C"}
